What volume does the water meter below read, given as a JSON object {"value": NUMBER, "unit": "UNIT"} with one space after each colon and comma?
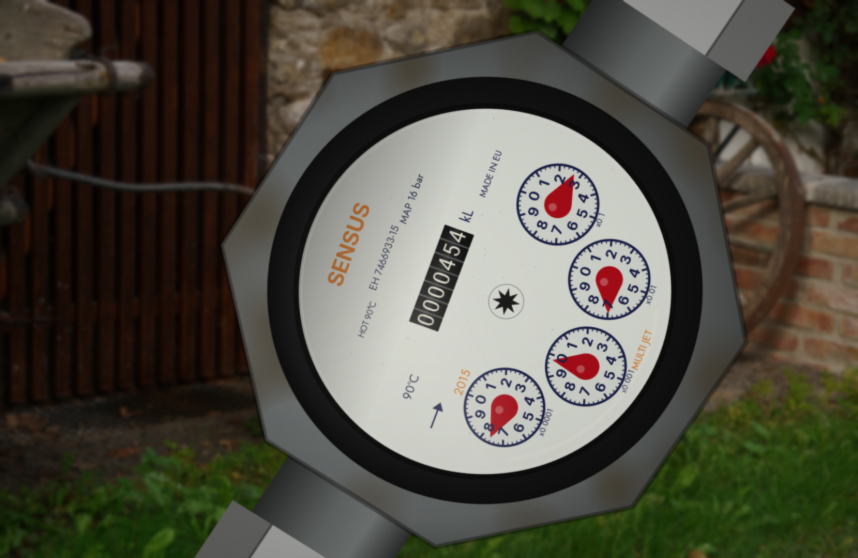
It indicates {"value": 454.2697, "unit": "kL"}
